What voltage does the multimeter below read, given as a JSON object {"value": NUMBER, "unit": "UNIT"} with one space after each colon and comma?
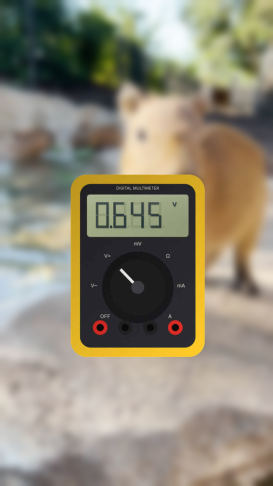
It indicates {"value": 0.645, "unit": "V"}
